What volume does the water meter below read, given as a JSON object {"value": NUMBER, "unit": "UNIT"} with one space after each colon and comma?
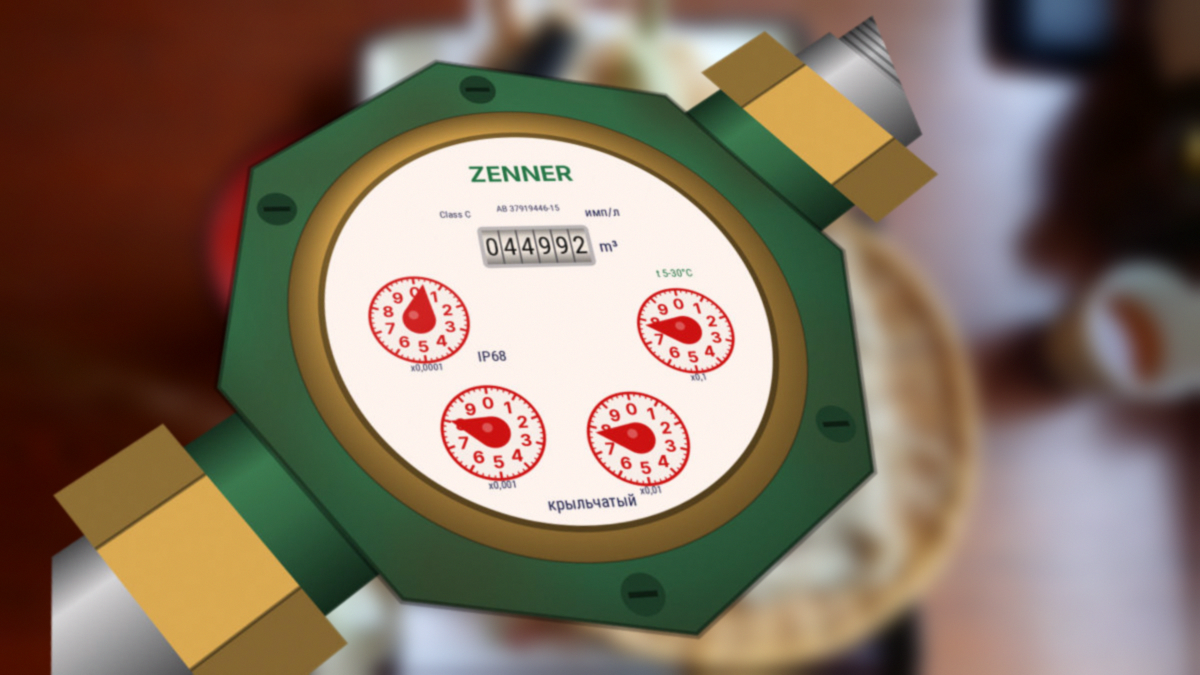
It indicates {"value": 44992.7780, "unit": "m³"}
